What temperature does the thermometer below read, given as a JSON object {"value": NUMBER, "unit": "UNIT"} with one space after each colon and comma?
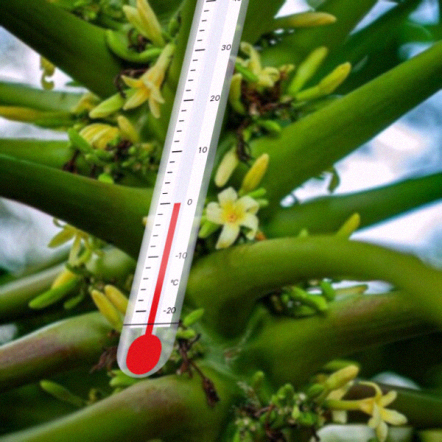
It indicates {"value": 0, "unit": "°C"}
